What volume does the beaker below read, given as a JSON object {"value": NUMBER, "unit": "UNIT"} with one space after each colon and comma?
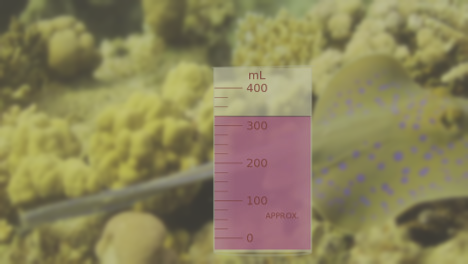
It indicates {"value": 325, "unit": "mL"}
